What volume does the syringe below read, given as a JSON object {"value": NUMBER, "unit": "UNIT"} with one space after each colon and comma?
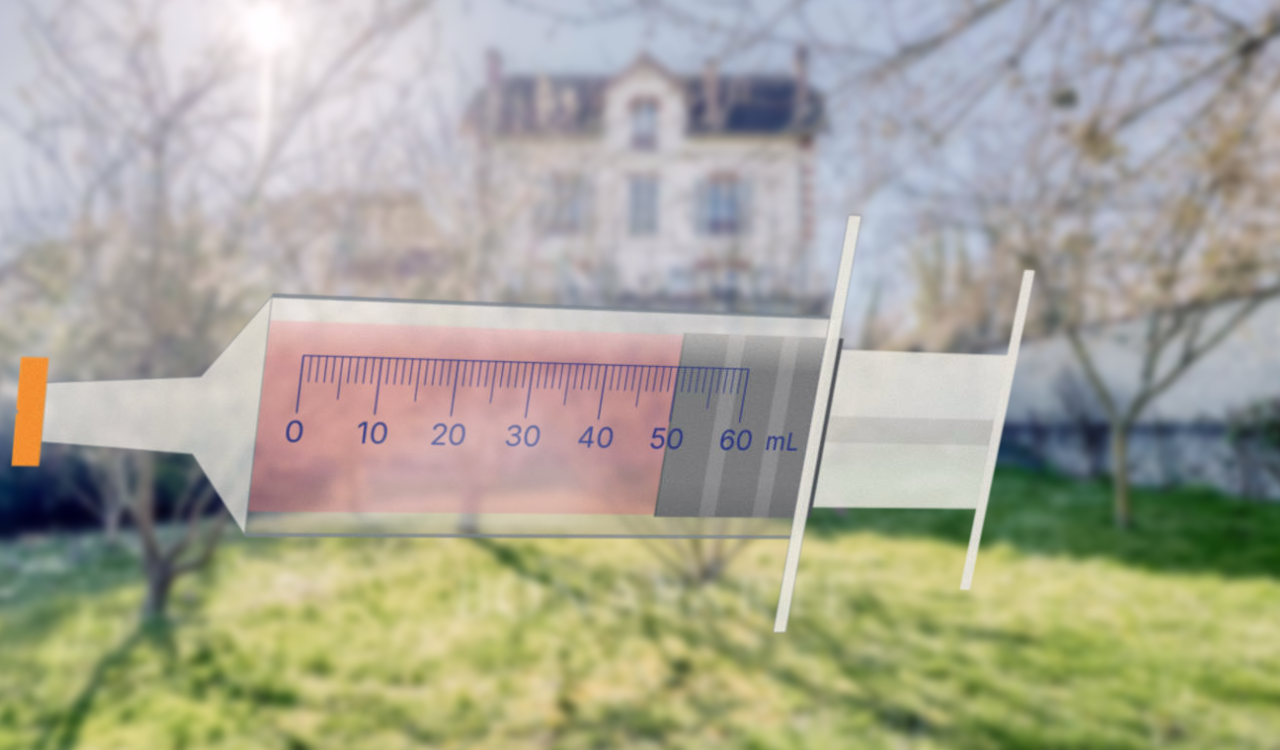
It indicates {"value": 50, "unit": "mL"}
